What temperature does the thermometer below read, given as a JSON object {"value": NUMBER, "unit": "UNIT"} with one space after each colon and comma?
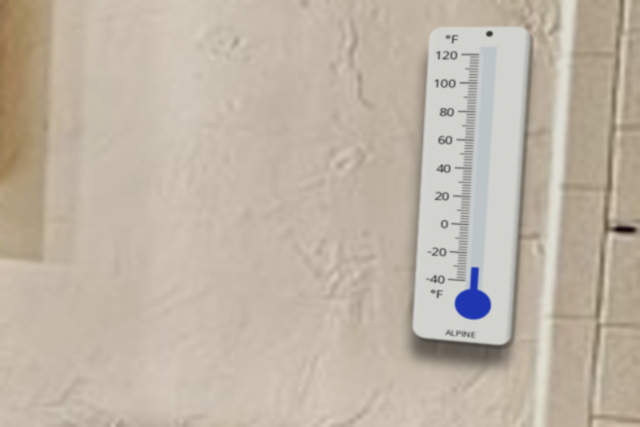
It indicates {"value": -30, "unit": "°F"}
